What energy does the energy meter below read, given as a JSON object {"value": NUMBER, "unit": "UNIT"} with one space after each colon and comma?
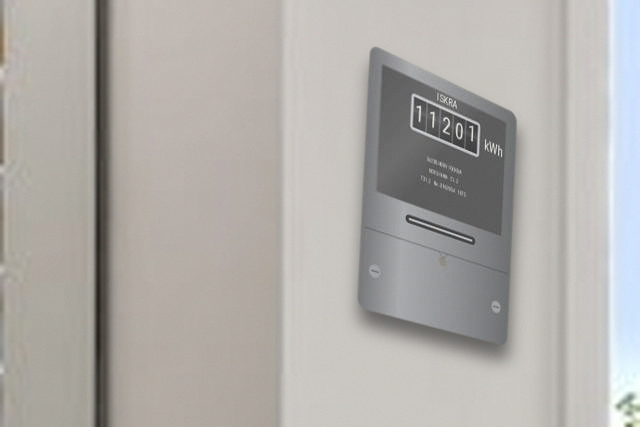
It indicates {"value": 11201, "unit": "kWh"}
